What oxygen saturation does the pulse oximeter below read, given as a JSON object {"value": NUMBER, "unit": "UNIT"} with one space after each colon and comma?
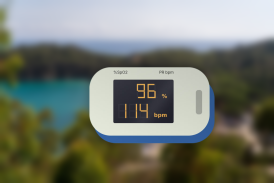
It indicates {"value": 96, "unit": "%"}
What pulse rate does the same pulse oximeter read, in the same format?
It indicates {"value": 114, "unit": "bpm"}
